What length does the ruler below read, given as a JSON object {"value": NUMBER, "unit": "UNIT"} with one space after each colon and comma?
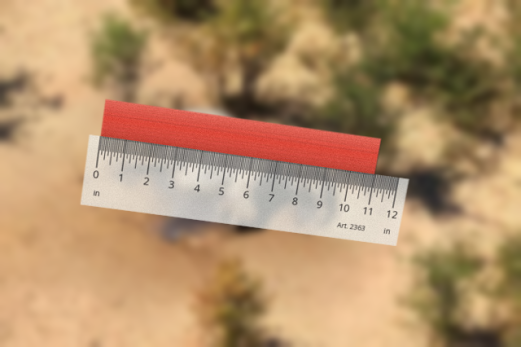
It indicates {"value": 11, "unit": "in"}
